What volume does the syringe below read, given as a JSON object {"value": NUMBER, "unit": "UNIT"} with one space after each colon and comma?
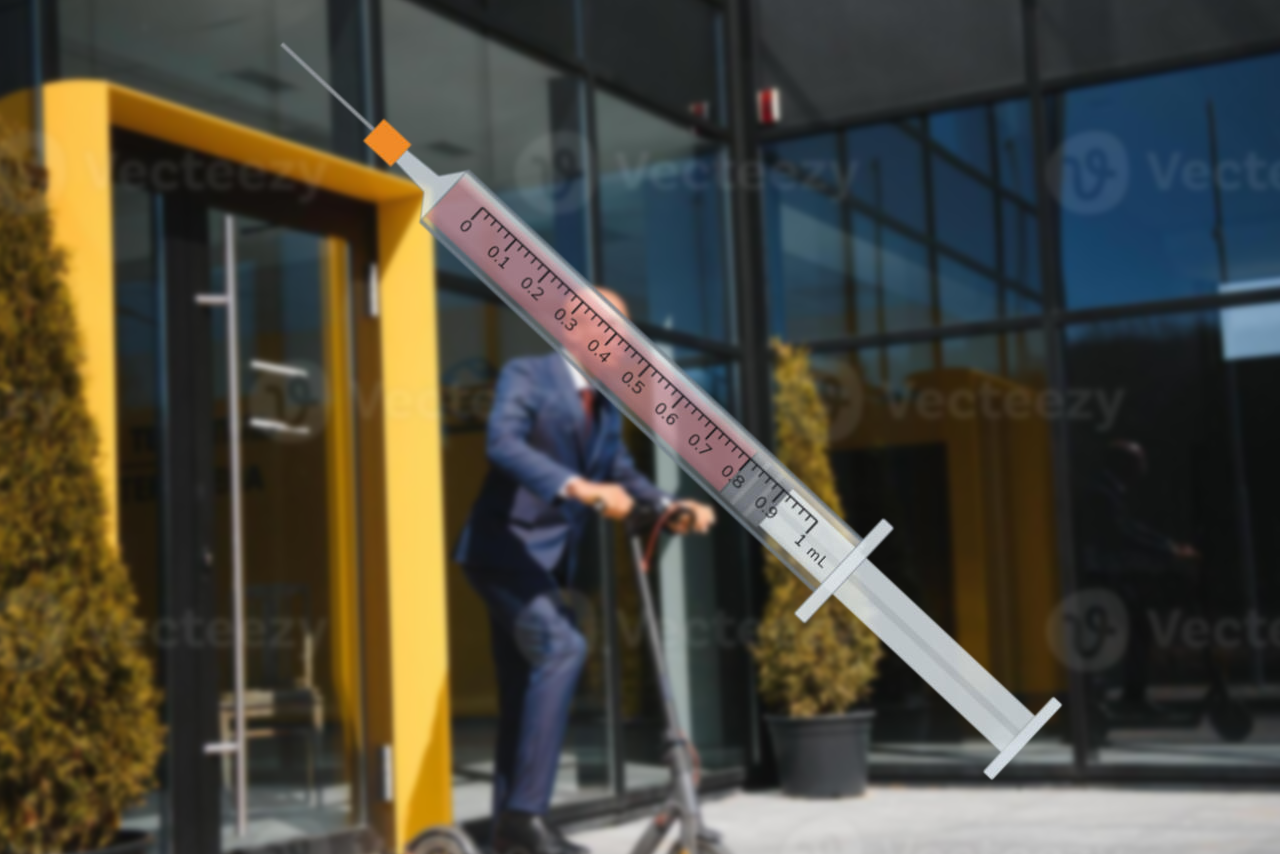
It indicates {"value": 0.8, "unit": "mL"}
